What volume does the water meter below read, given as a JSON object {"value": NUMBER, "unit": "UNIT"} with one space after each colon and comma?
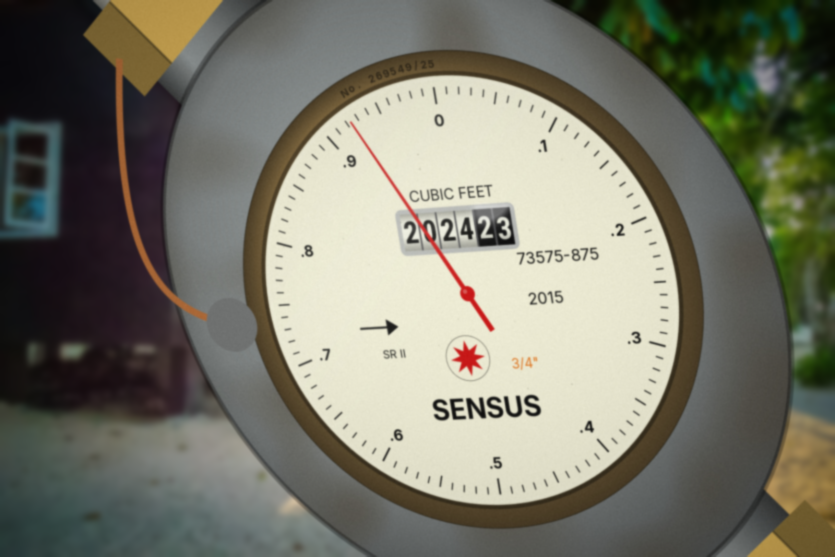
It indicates {"value": 202422.92, "unit": "ft³"}
